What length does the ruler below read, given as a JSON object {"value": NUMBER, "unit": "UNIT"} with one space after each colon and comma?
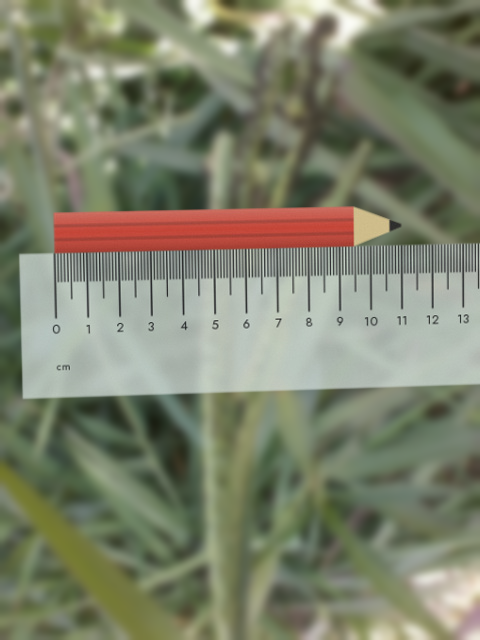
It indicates {"value": 11, "unit": "cm"}
